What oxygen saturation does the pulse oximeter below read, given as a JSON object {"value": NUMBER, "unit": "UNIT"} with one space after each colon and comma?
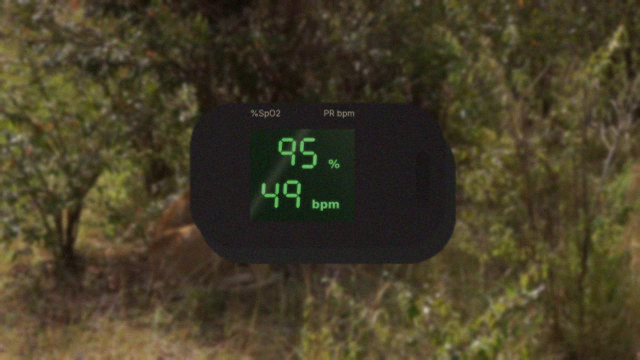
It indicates {"value": 95, "unit": "%"}
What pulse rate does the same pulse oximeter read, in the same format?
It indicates {"value": 49, "unit": "bpm"}
